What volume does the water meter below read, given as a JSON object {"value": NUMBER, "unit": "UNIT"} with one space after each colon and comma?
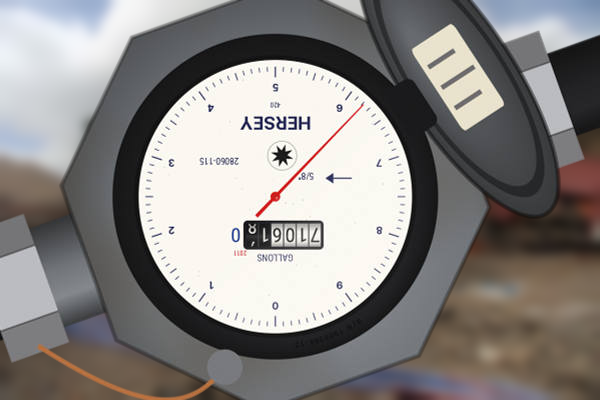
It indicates {"value": 7106176.2, "unit": "gal"}
